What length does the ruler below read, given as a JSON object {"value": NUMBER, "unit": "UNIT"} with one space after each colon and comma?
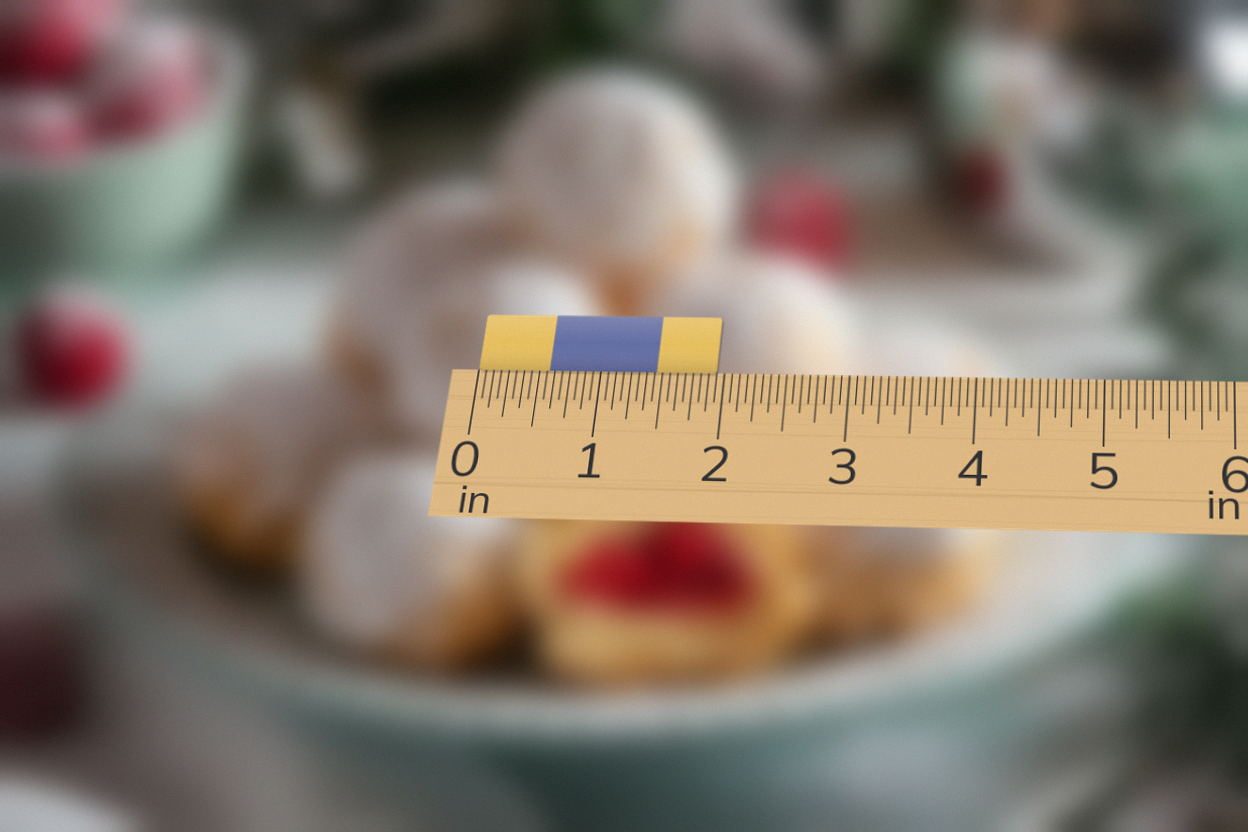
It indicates {"value": 1.9375, "unit": "in"}
